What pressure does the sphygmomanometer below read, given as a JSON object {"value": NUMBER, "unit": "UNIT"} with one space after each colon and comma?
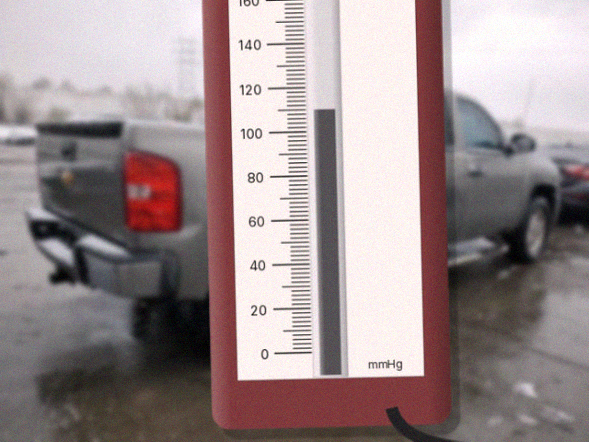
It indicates {"value": 110, "unit": "mmHg"}
